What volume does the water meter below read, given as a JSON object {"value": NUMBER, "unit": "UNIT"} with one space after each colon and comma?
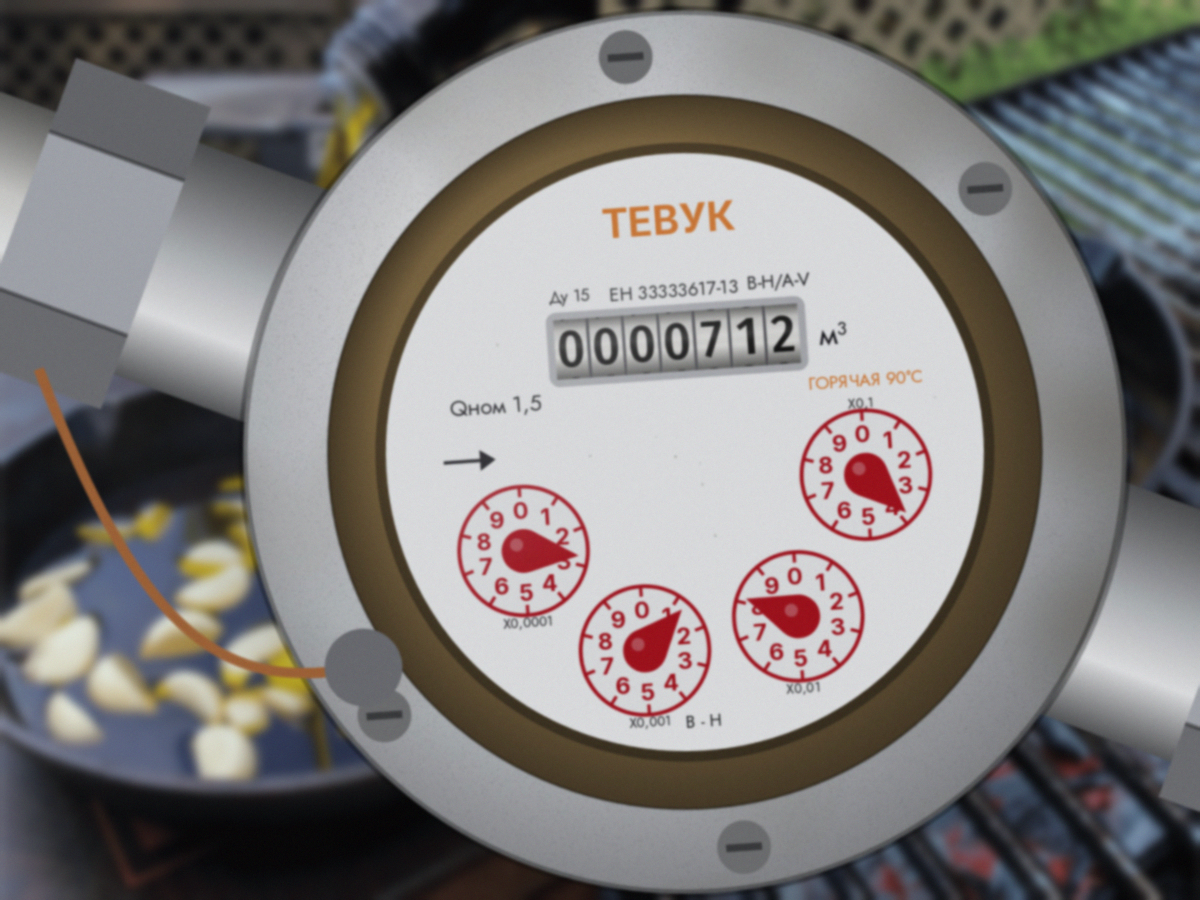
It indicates {"value": 712.3812, "unit": "m³"}
